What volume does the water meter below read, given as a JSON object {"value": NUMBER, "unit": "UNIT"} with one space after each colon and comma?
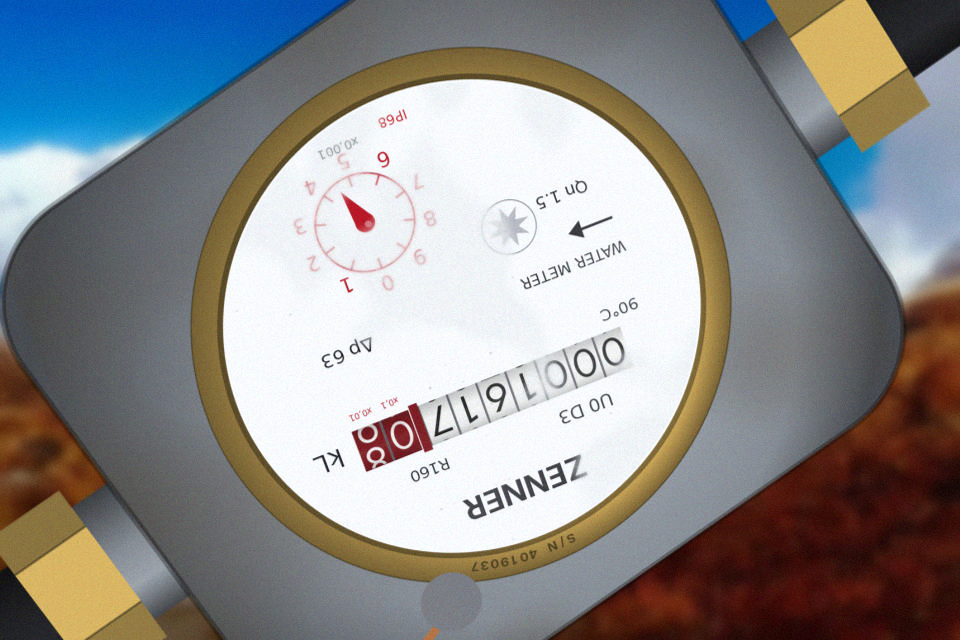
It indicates {"value": 1617.084, "unit": "kL"}
